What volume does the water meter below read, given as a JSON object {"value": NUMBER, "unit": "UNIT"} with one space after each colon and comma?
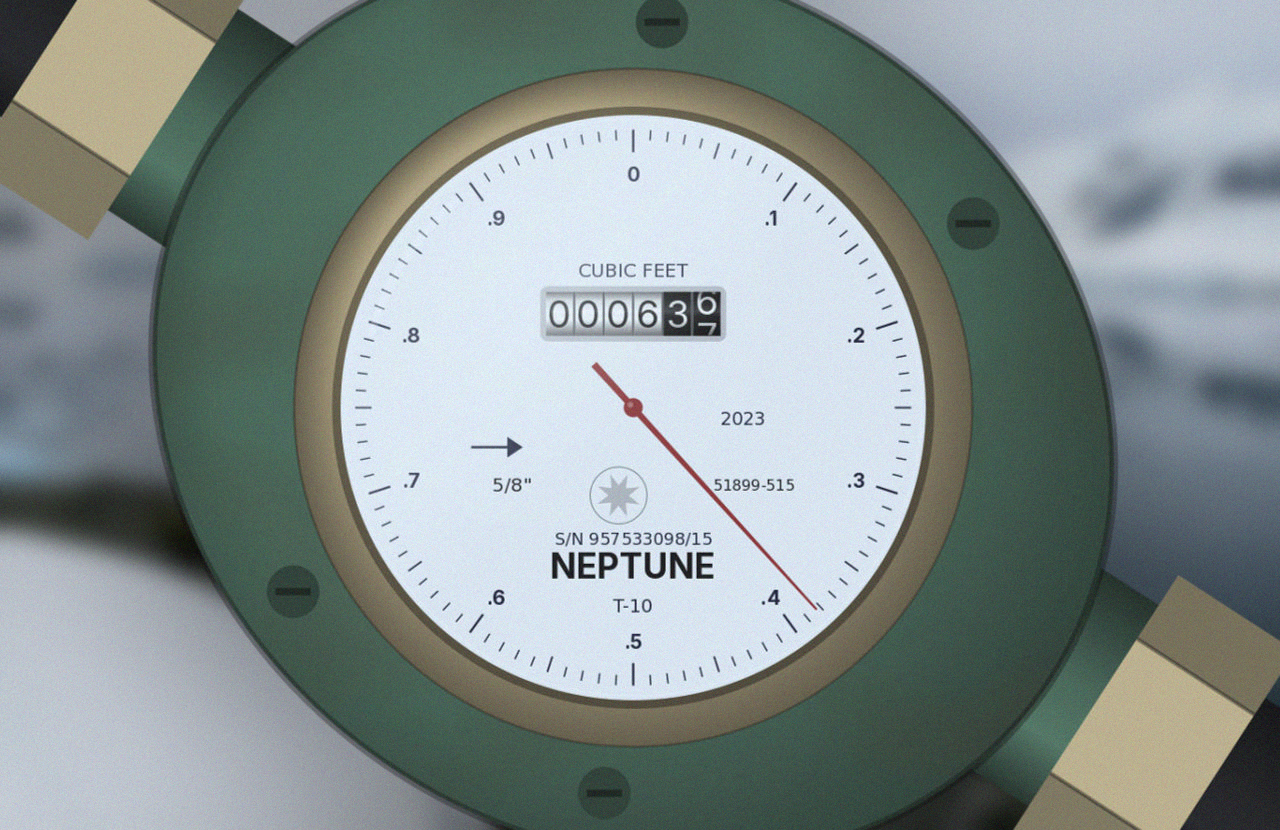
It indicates {"value": 636.38, "unit": "ft³"}
